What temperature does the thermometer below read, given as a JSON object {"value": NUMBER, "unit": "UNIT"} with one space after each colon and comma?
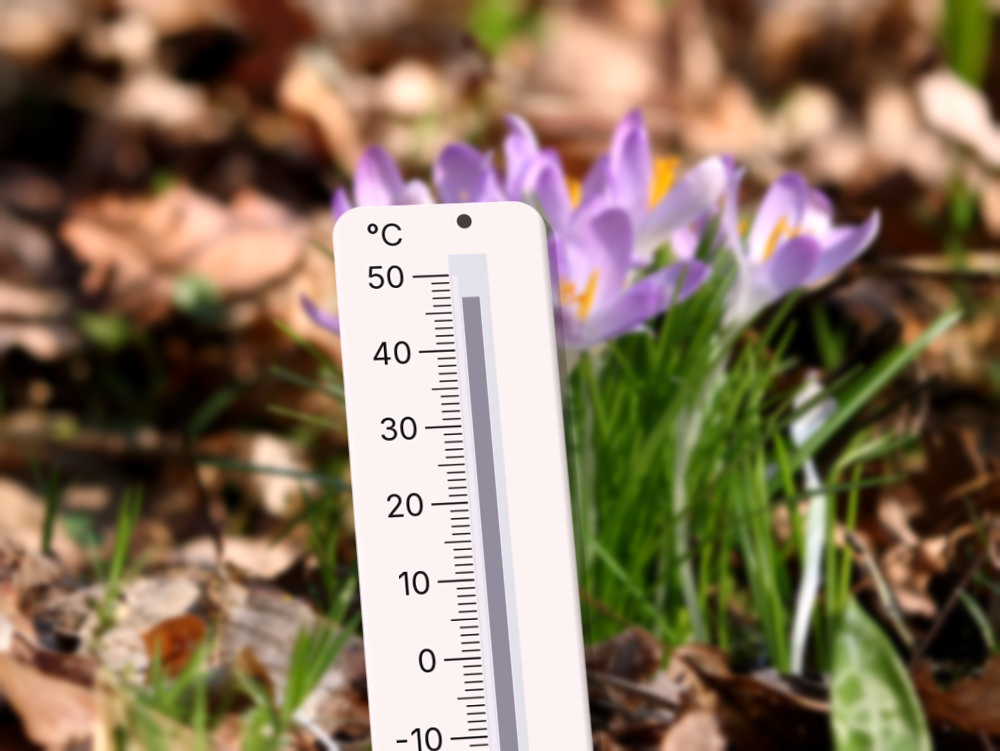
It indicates {"value": 47, "unit": "°C"}
